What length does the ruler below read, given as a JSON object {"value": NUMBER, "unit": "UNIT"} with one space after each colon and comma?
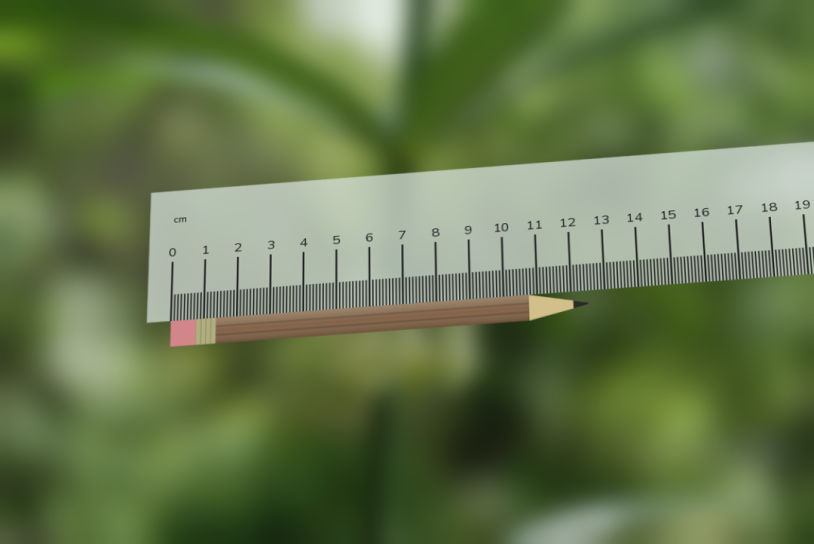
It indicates {"value": 12.5, "unit": "cm"}
